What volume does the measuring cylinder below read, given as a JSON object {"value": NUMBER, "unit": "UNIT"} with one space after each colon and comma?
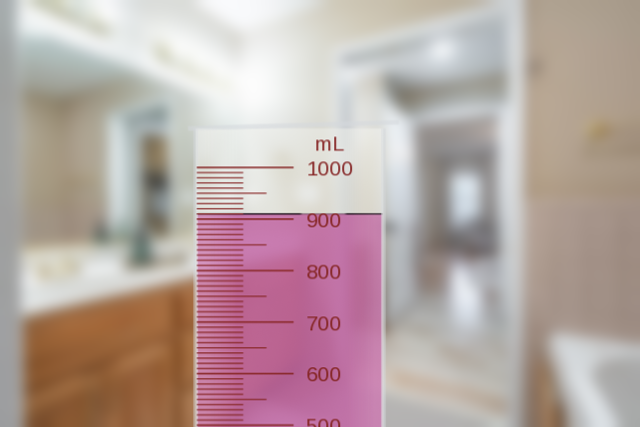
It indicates {"value": 910, "unit": "mL"}
